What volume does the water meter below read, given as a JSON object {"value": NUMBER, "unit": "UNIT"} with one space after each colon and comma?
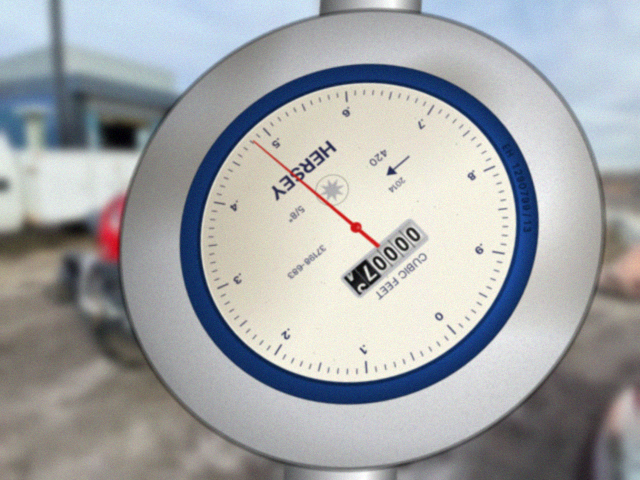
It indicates {"value": 73.48, "unit": "ft³"}
